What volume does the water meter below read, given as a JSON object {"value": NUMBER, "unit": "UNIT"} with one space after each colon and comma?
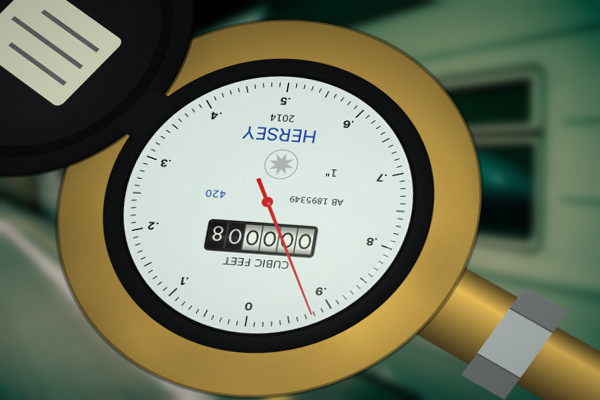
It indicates {"value": 7.92, "unit": "ft³"}
